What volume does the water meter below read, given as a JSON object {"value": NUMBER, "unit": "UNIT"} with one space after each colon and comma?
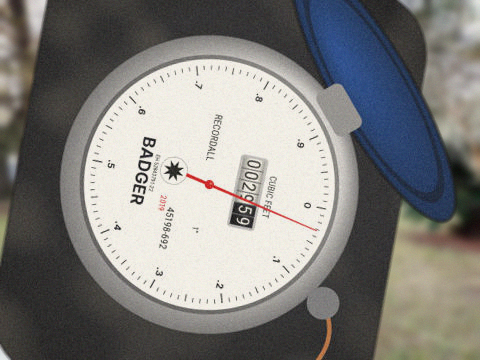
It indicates {"value": 2959.03, "unit": "ft³"}
